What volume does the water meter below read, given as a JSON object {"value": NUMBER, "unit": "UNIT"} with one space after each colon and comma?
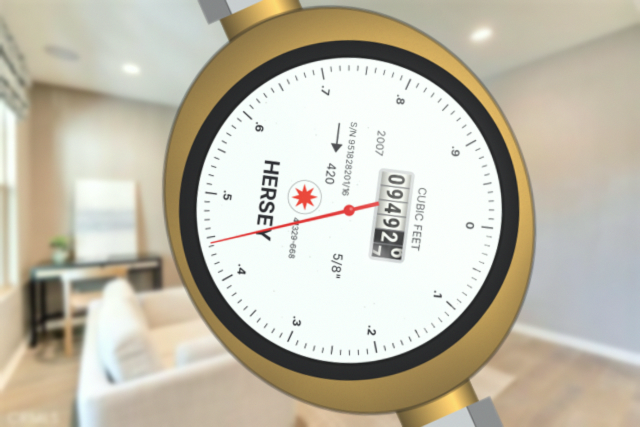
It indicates {"value": 94926.44, "unit": "ft³"}
